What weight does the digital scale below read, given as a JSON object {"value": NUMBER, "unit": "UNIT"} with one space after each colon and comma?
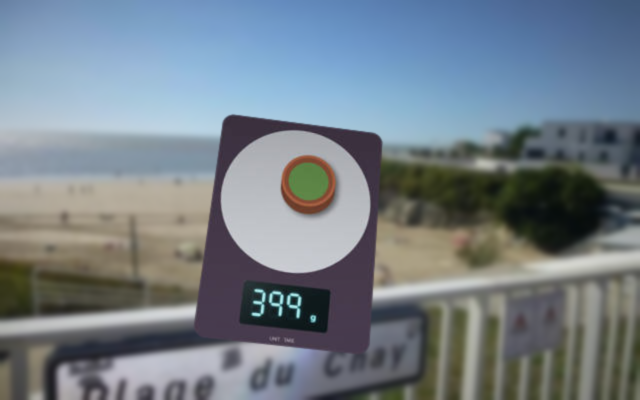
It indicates {"value": 399, "unit": "g"}
